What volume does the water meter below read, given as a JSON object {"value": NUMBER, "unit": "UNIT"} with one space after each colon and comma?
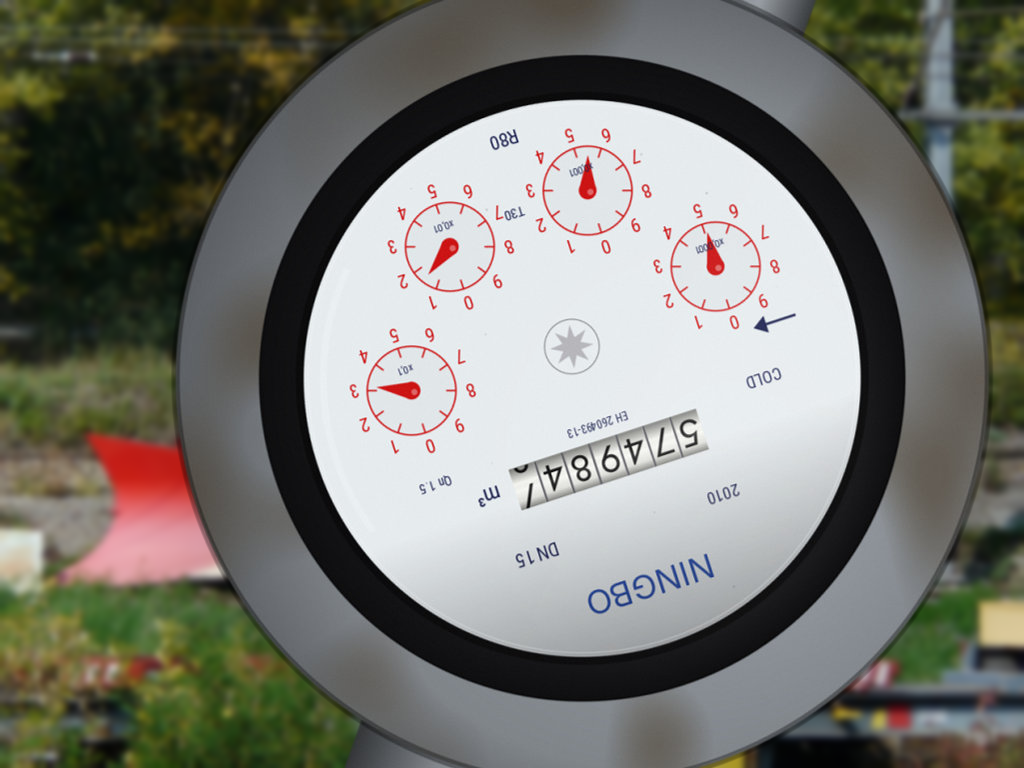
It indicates {"value": 5749847.3155, "unit": "m³"}
